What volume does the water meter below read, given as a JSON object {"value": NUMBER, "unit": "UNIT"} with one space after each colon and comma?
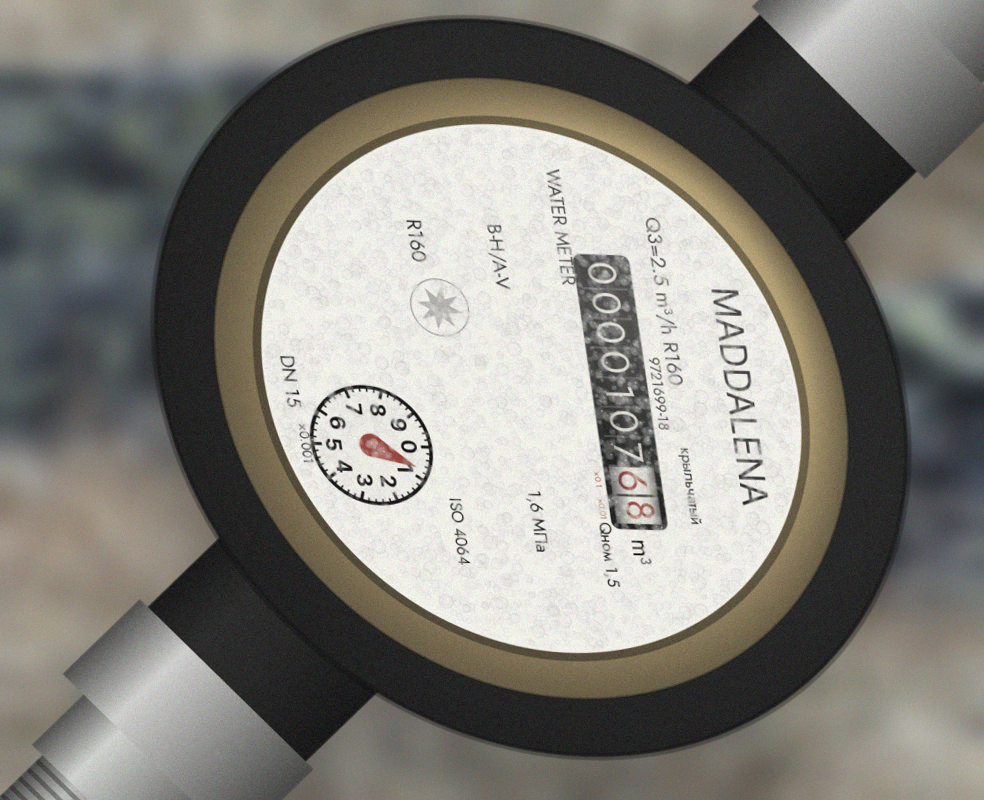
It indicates {"value": 107.680, "unit": "m³"}
